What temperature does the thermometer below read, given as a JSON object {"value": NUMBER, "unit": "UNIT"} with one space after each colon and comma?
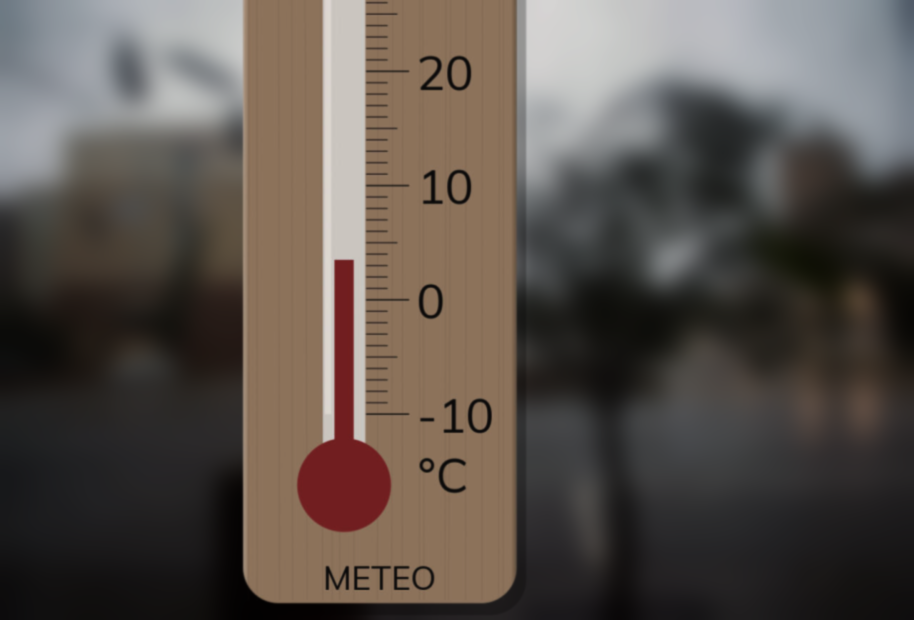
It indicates {"value": 3.5, "unit": "°C"}
